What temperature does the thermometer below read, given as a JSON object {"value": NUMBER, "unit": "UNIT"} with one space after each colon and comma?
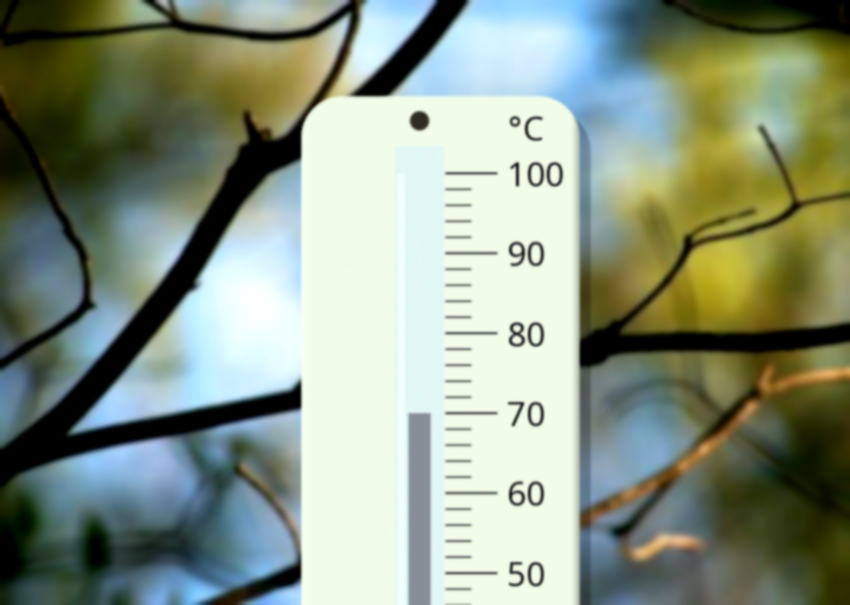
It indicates {"value": 70, "unit": "°C"}
